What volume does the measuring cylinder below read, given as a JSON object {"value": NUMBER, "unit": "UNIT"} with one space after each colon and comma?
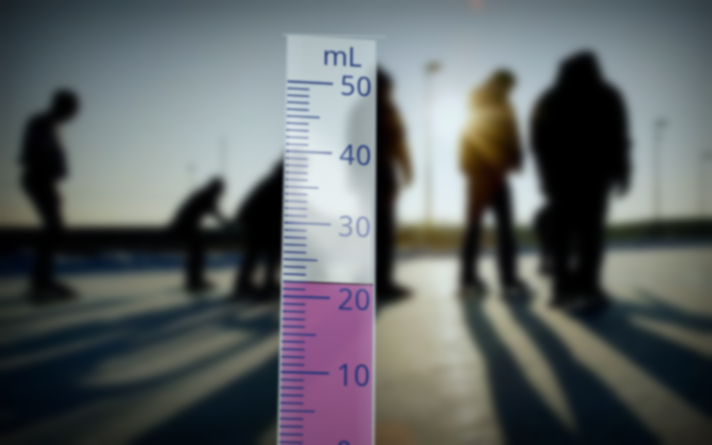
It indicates {"value": 22, "unit": "mL"}
